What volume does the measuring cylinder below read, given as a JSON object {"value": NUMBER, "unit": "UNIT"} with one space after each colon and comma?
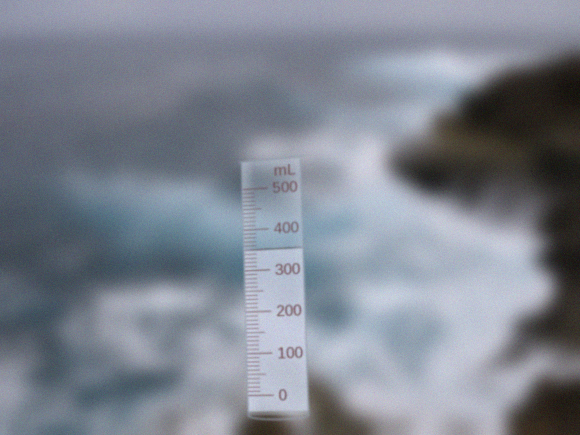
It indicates {"value": 350, "unit": "mL"}
